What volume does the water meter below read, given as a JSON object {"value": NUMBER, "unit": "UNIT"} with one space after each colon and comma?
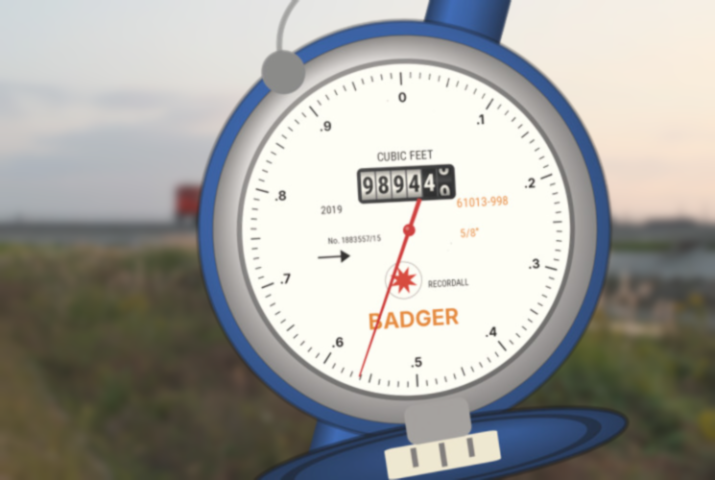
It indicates {"value": 989448.56, "unit": "ft³"}
